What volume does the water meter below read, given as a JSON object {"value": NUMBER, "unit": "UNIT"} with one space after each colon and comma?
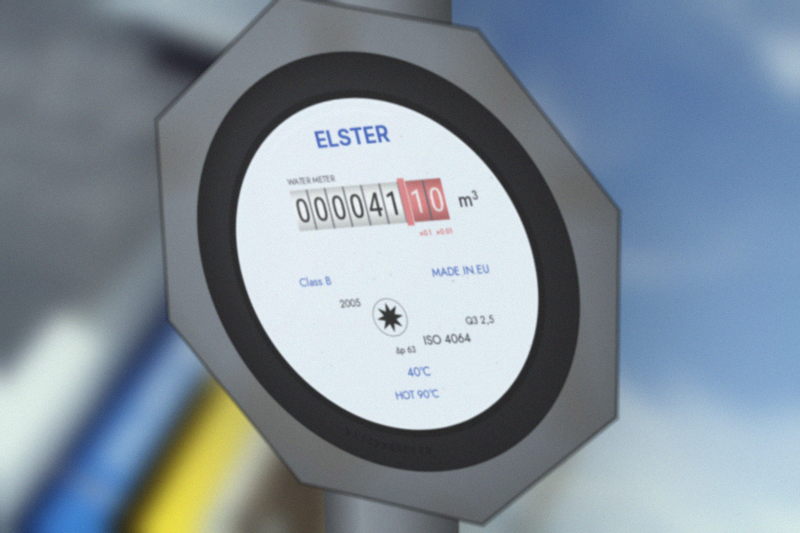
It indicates {"value": 41.10, "unit": "m³"}
